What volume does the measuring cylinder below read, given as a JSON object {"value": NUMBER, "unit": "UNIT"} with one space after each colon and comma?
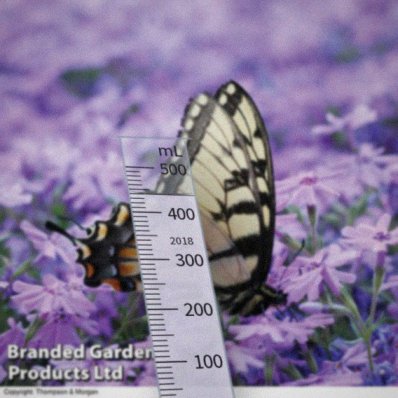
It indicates {"value": 440, "unit": "mL"}
